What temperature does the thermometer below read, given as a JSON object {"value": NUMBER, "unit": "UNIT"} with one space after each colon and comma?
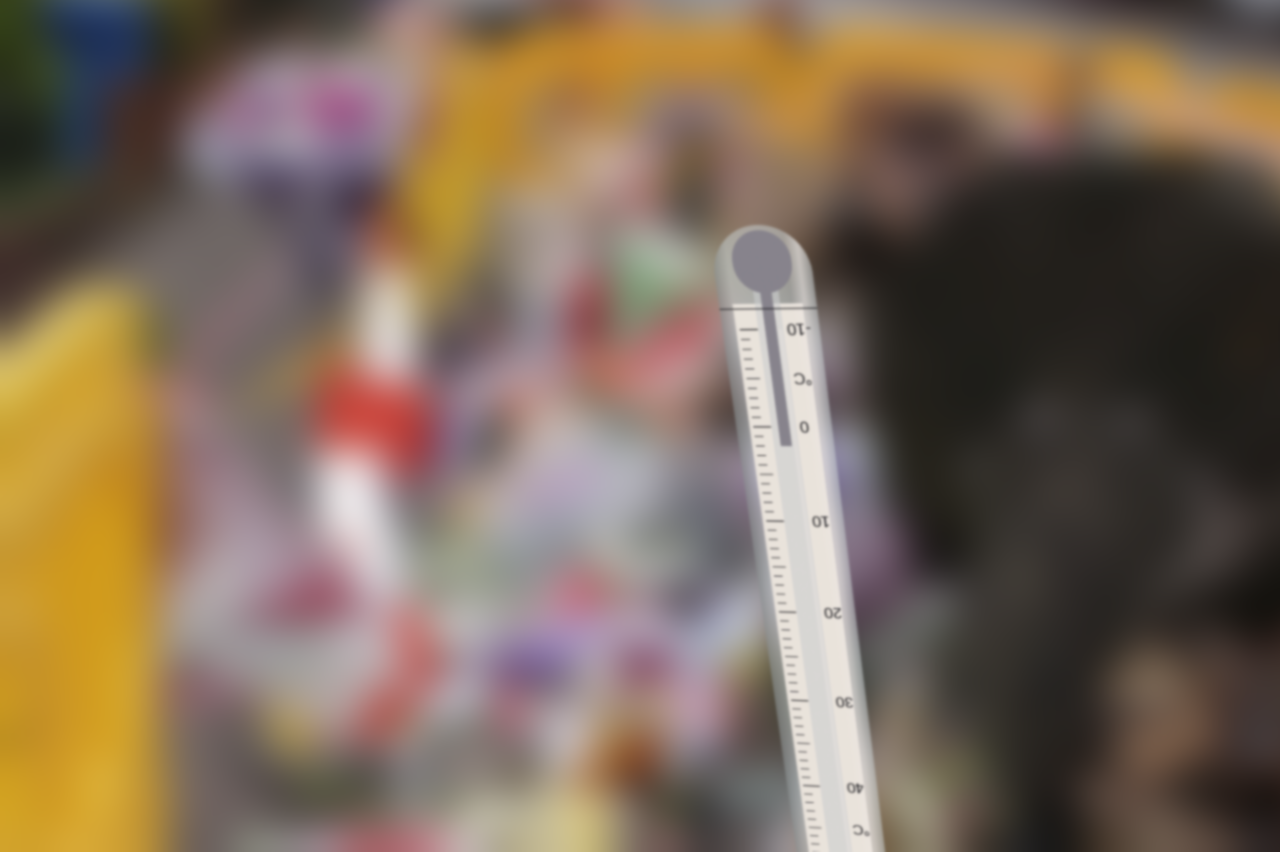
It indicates {"value": 2, "unit": "°C"}
